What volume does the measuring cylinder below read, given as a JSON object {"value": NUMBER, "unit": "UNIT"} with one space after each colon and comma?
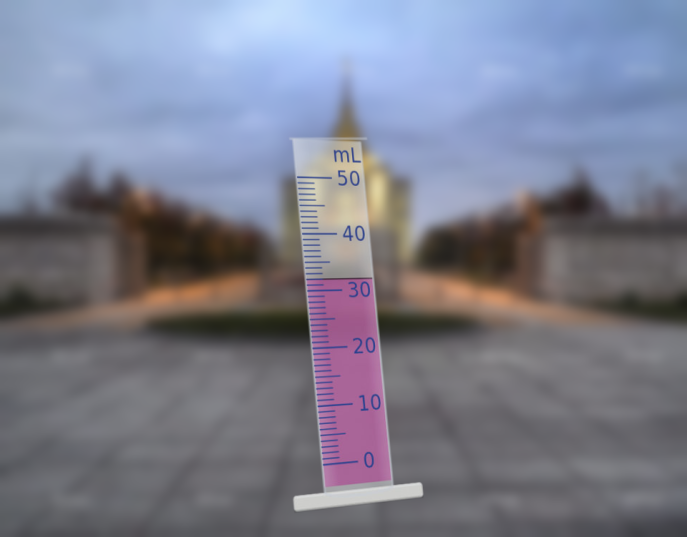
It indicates {"value": 32, "unit": "mL"}
